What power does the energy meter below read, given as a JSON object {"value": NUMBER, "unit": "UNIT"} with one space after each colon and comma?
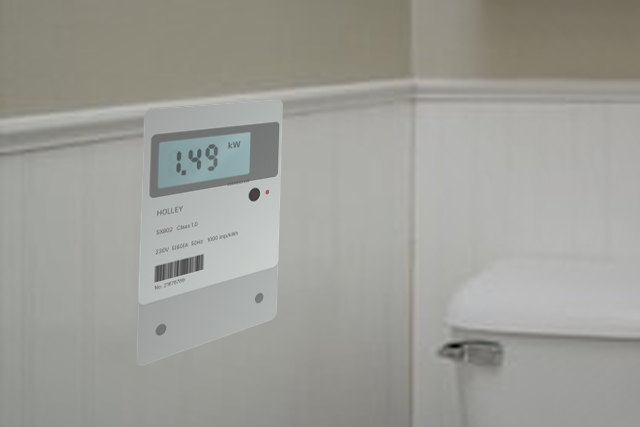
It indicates {"value": 1.49, "unit": "kW"}
